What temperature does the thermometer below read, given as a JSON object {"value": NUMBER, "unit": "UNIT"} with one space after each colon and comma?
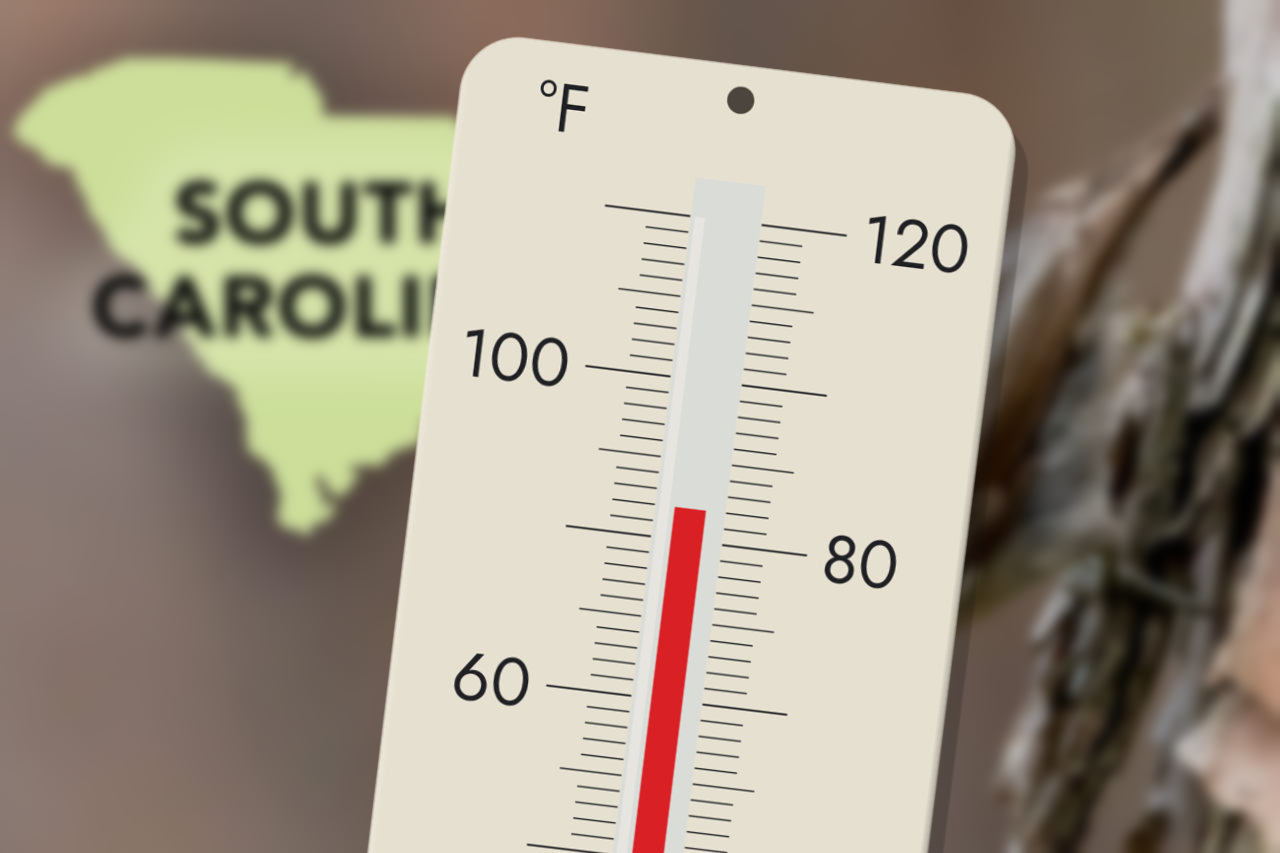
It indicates {"value": 84, "unit": "°F"}
